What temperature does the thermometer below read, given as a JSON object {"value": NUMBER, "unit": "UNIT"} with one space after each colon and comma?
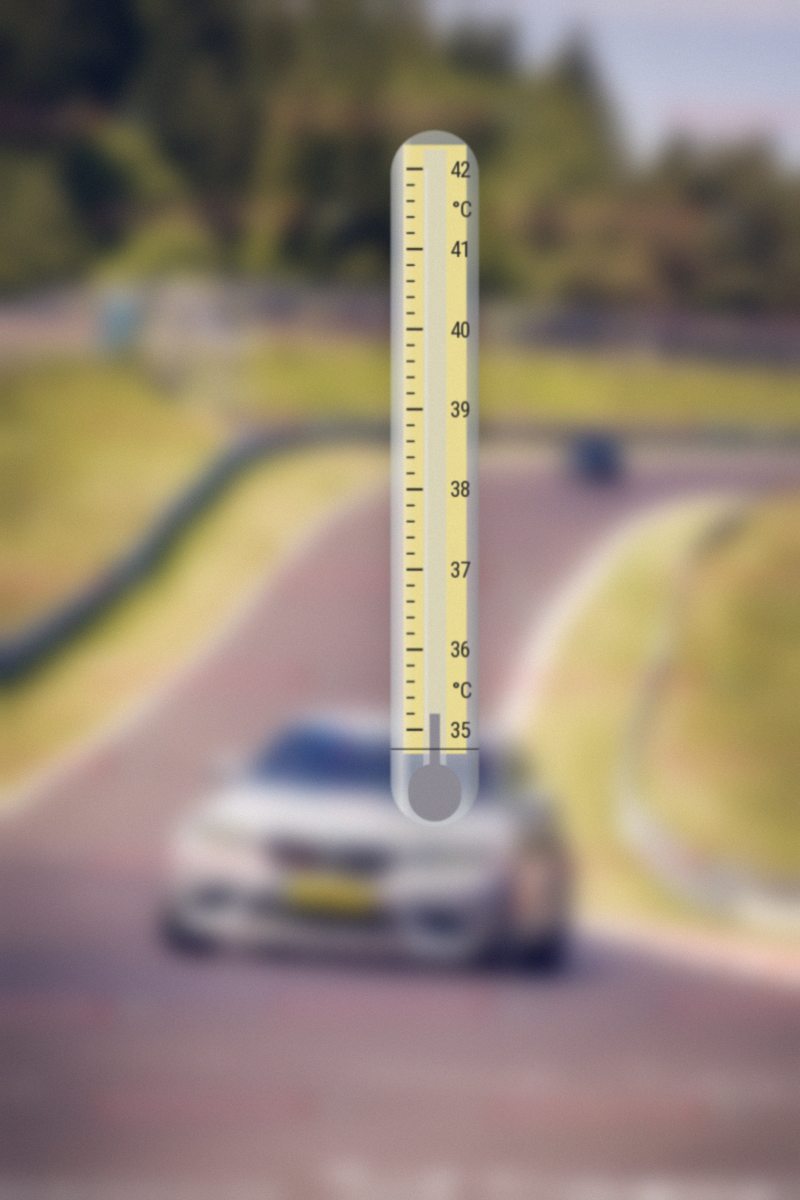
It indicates {"value": 35.2, "unit": "°C"}
